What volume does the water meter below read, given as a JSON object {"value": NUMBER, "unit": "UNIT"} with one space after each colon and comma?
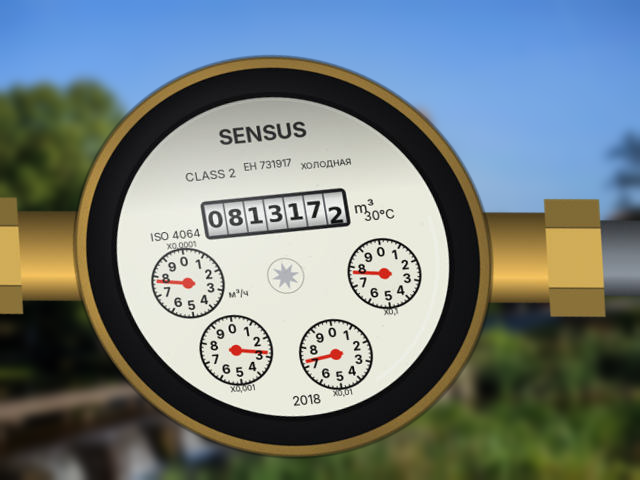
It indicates {"value": 813171.7727, "unit": "m³"}
